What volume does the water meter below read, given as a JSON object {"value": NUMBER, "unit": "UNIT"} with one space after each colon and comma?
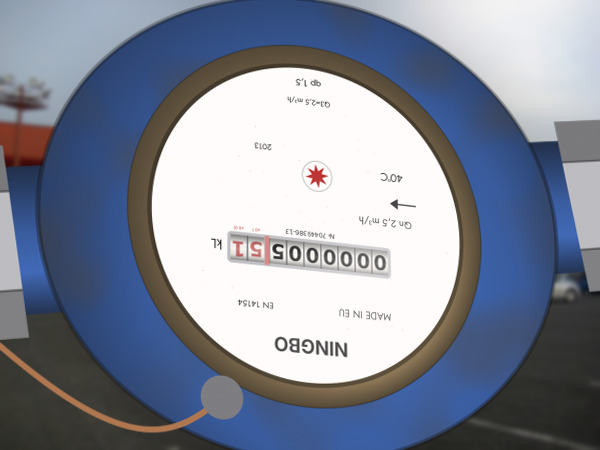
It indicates {"value": 5.51, "unit": "kL"}
